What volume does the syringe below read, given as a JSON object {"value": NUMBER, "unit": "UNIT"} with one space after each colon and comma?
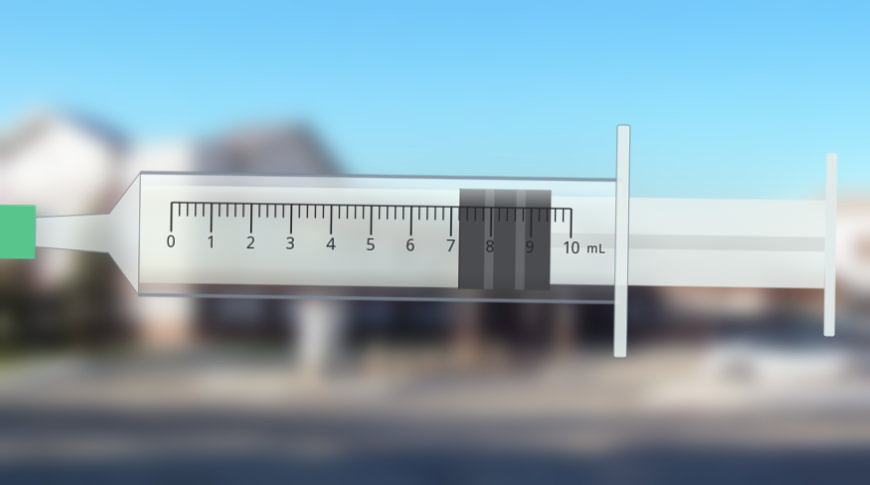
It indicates {"value": 7.2, "unit": "mL"}
